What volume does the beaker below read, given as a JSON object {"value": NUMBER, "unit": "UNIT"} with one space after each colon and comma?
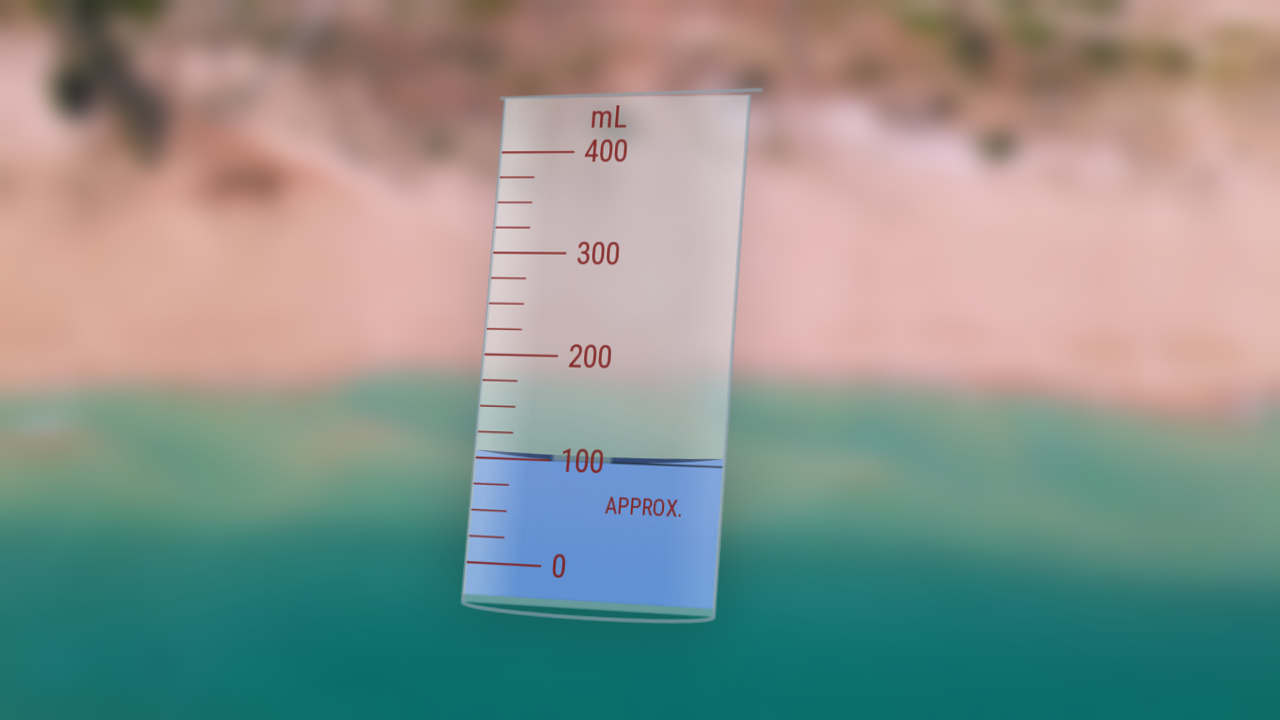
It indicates {"value": 100, "unit": "mL"}
